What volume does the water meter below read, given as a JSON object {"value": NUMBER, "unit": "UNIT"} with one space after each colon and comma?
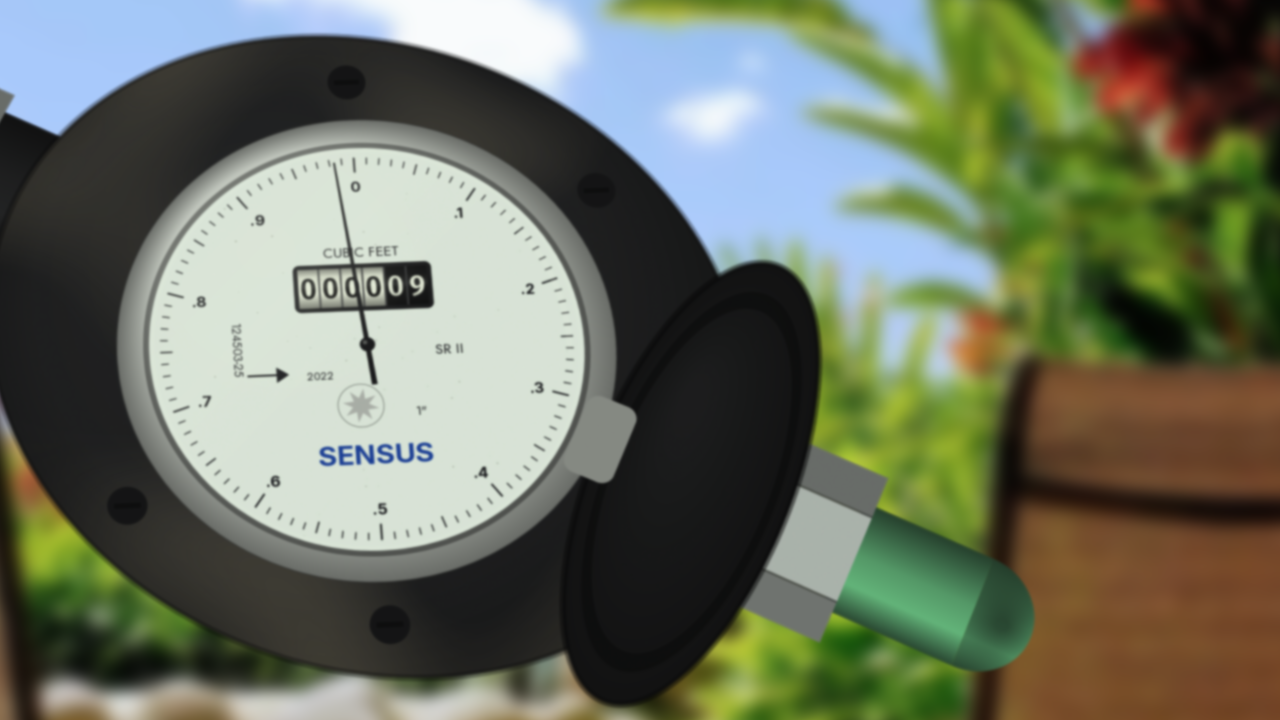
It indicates {"value": 8.98, "unit": "ft³"}
